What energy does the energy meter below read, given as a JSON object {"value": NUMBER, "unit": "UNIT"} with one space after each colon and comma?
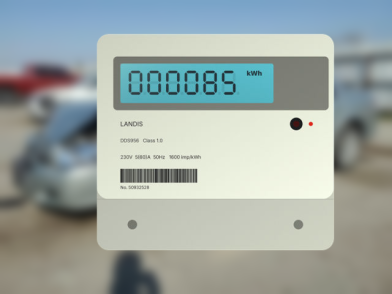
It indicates {"value": 85, "unit": "kWh"}
